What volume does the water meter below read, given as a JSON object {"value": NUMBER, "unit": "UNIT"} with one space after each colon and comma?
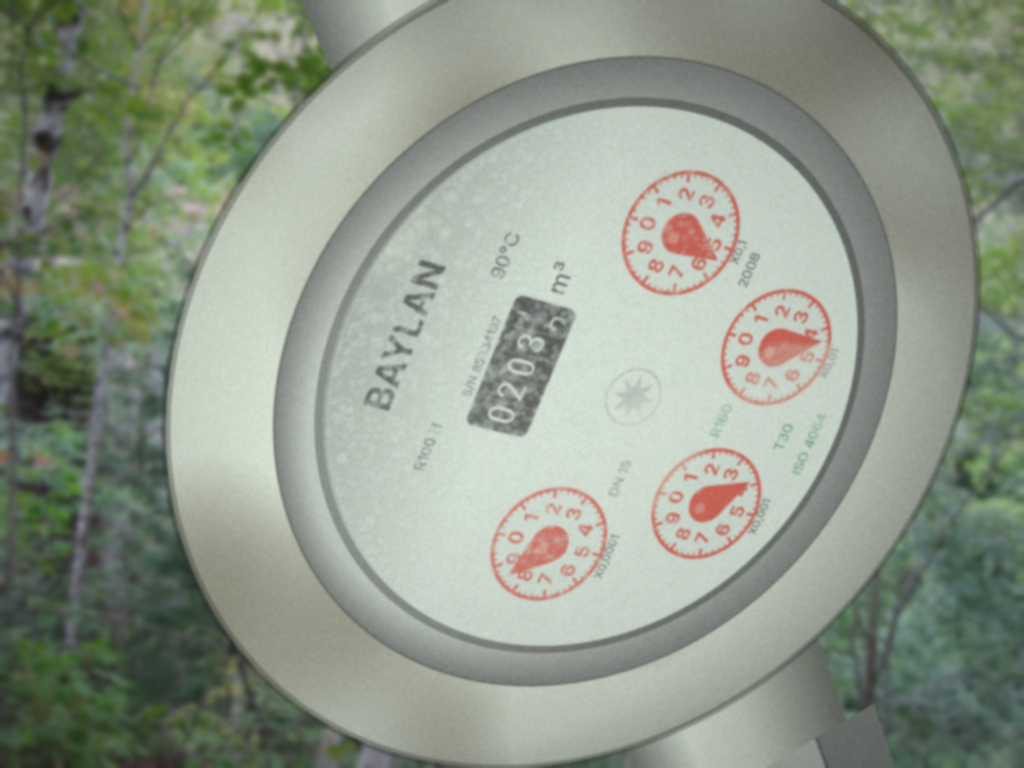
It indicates {"value": 2031.5438, "unit": "m³"}
